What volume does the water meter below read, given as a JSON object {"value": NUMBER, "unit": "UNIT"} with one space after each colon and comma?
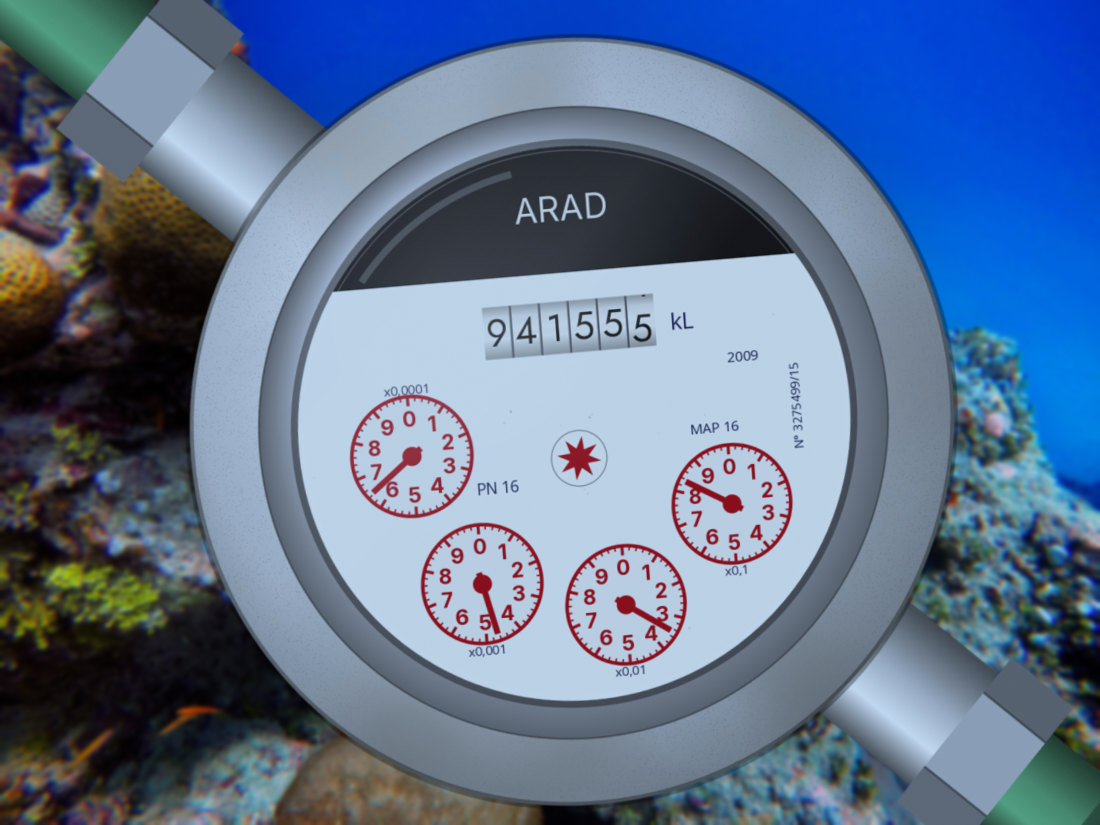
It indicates {"value": 941554.8346, "unit": "kL"}
